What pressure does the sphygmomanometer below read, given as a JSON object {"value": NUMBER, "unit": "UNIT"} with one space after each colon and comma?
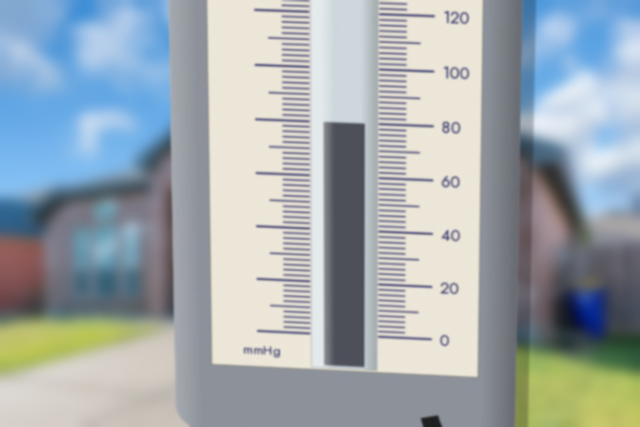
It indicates {"value": 80, "unit": "mmHg"}
